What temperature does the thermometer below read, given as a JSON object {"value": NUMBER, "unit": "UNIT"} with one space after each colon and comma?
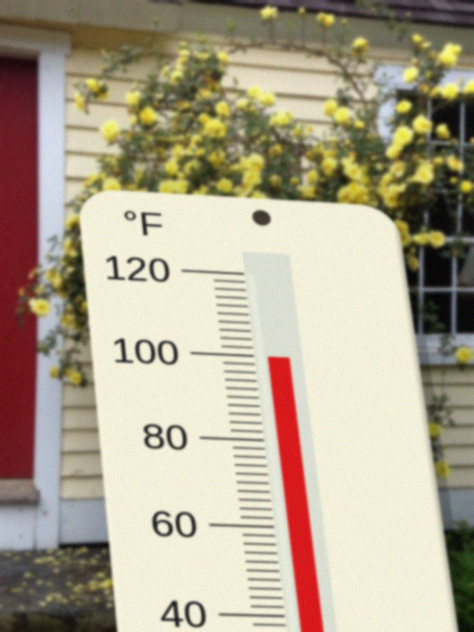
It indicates {"value": 100, "unit": "°F"}
